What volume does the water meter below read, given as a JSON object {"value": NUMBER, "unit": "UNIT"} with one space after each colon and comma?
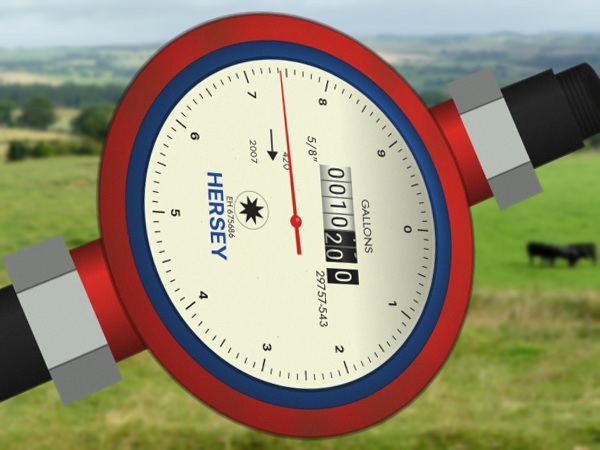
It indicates {"value": 10197.4, "unit": "gal"}
